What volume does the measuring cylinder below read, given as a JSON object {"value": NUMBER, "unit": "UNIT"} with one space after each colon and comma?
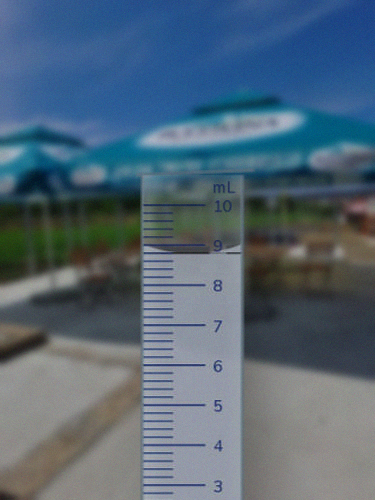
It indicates {"value": 8.8, "unit": "mL"}
